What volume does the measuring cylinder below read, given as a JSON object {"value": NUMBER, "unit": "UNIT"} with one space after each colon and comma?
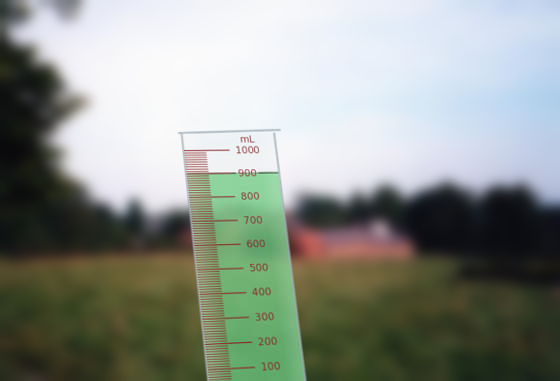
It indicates {"value": 900, "unit": "mL"}
